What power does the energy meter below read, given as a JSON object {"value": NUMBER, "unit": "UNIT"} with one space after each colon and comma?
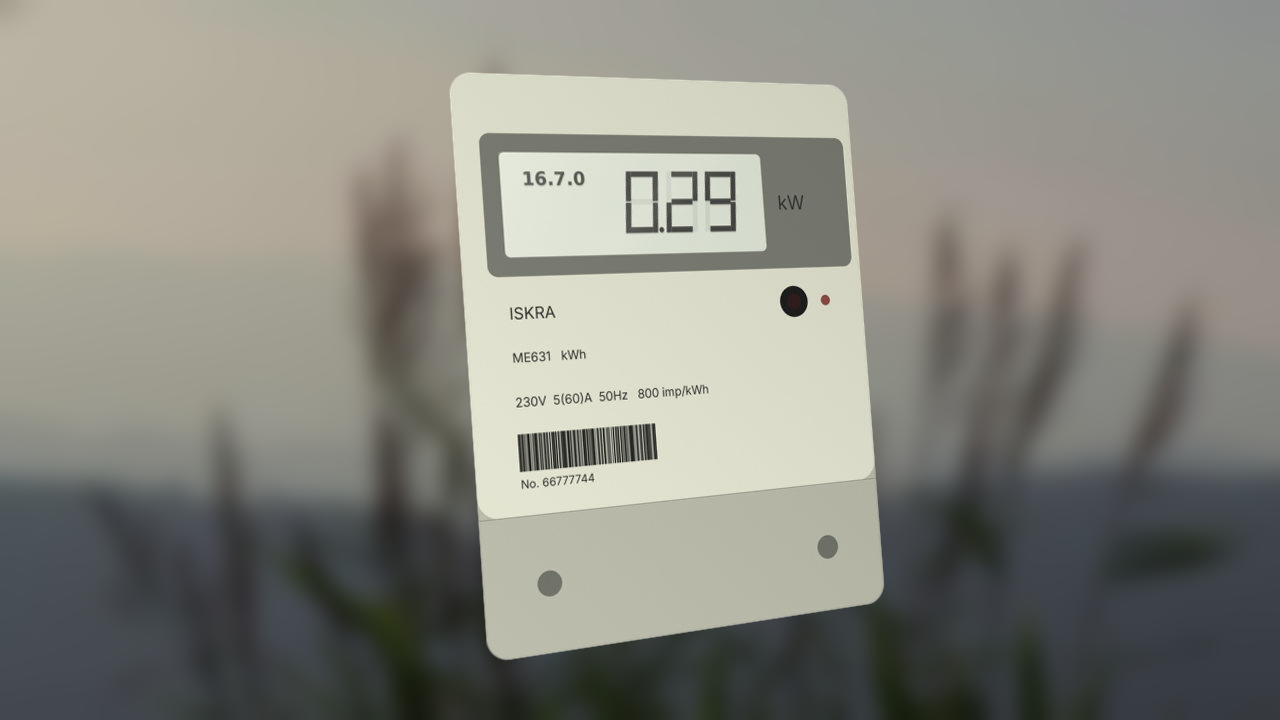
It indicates {"value": 0.29, "unit": "kW"}
